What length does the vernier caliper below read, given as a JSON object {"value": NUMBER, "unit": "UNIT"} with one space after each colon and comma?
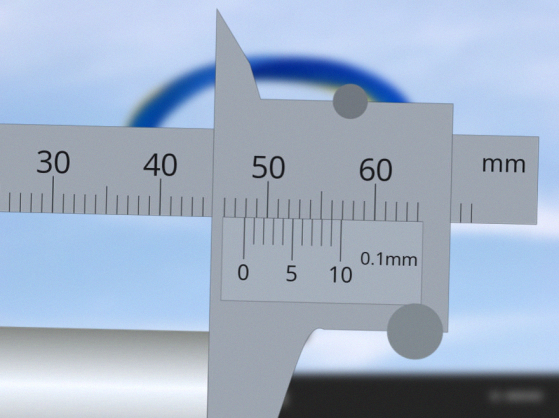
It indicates {"value": 47.9, "unit": "mm"}
